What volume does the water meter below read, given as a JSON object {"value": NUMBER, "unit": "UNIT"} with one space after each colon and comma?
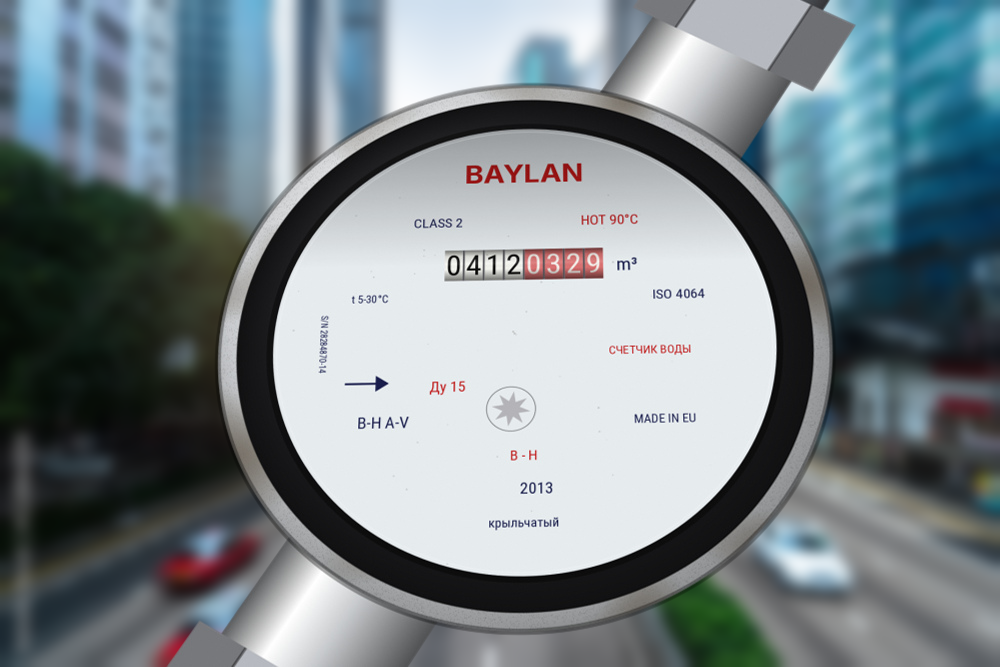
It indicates {"value": 412.0329, "unit": "m³"}
